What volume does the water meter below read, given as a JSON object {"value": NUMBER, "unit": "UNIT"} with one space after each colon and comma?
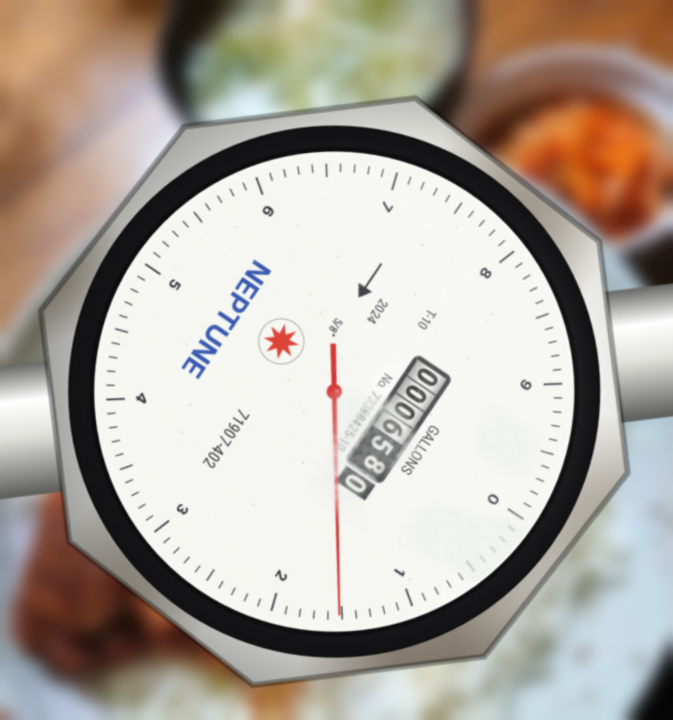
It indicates {"value": 6581.5, "unit": "gal"}
